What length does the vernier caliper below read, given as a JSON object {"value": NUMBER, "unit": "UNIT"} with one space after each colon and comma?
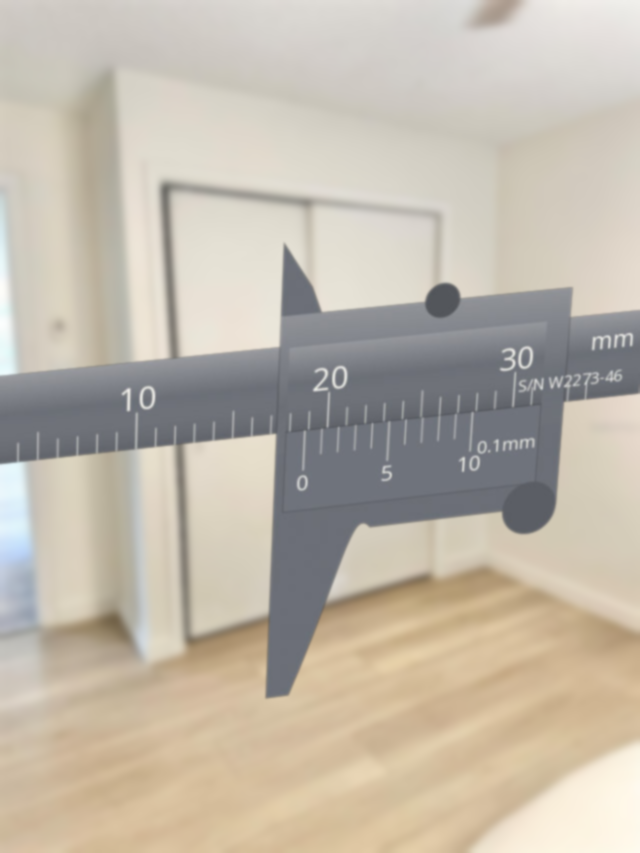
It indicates {"value": 18.8, "unit": "mm"}
